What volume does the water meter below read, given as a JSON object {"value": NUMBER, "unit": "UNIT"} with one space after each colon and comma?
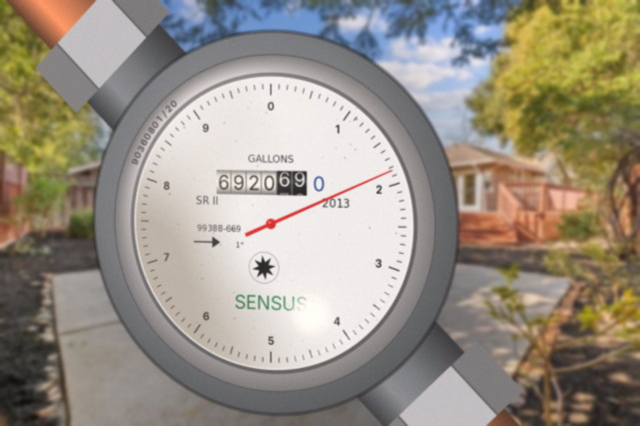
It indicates {"value": 6920691.8, "unit": "gal"}
